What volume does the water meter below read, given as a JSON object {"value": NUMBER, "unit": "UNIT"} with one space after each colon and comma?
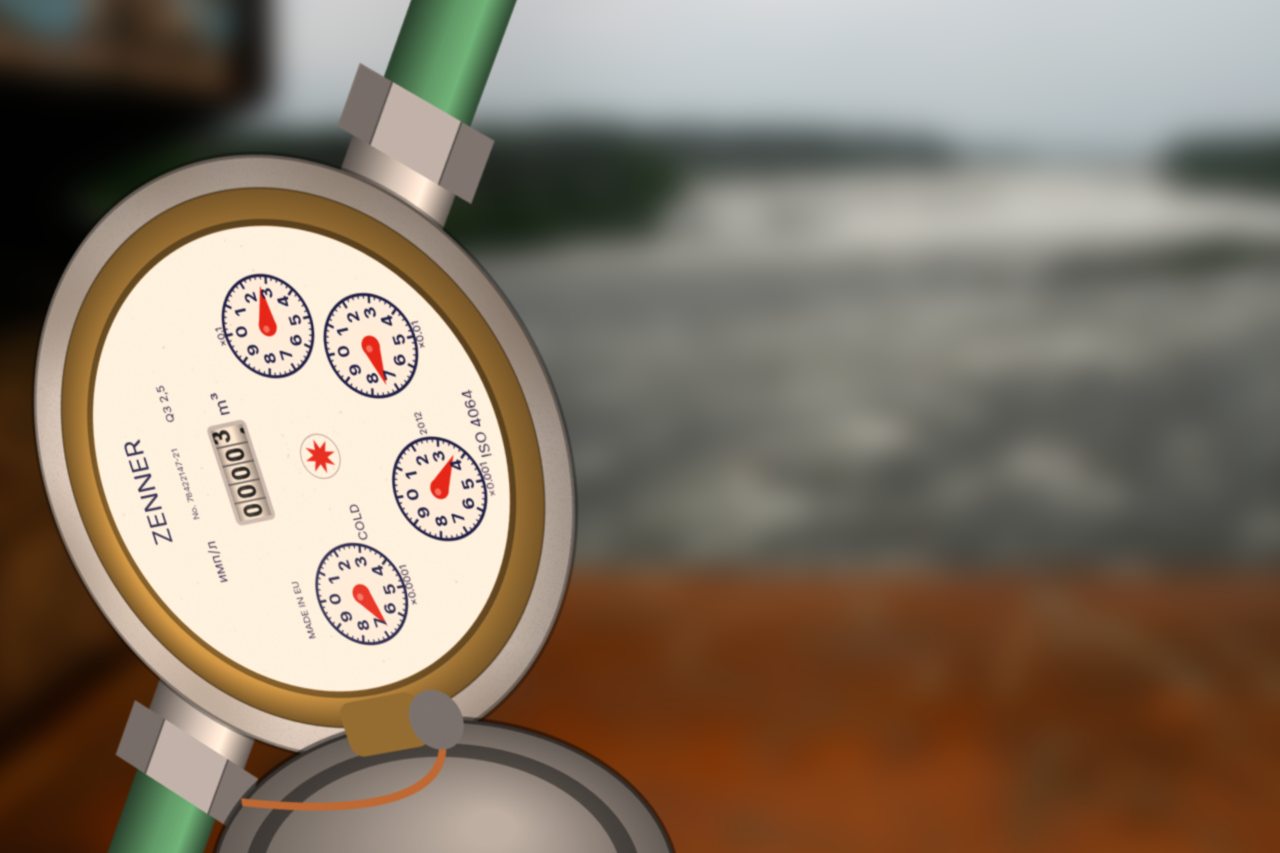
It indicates {"value": 3.2736, "unit": "m³"}
